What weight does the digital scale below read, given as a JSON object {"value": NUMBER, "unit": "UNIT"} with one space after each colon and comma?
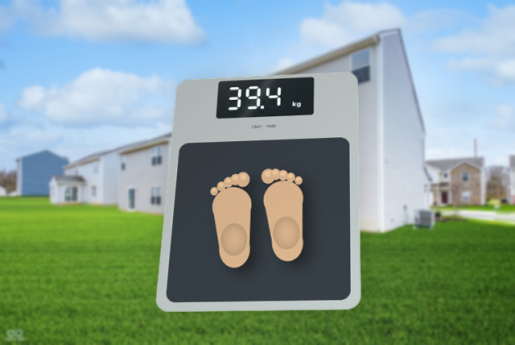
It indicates {"value": 39.4, "unit": "kg"}
